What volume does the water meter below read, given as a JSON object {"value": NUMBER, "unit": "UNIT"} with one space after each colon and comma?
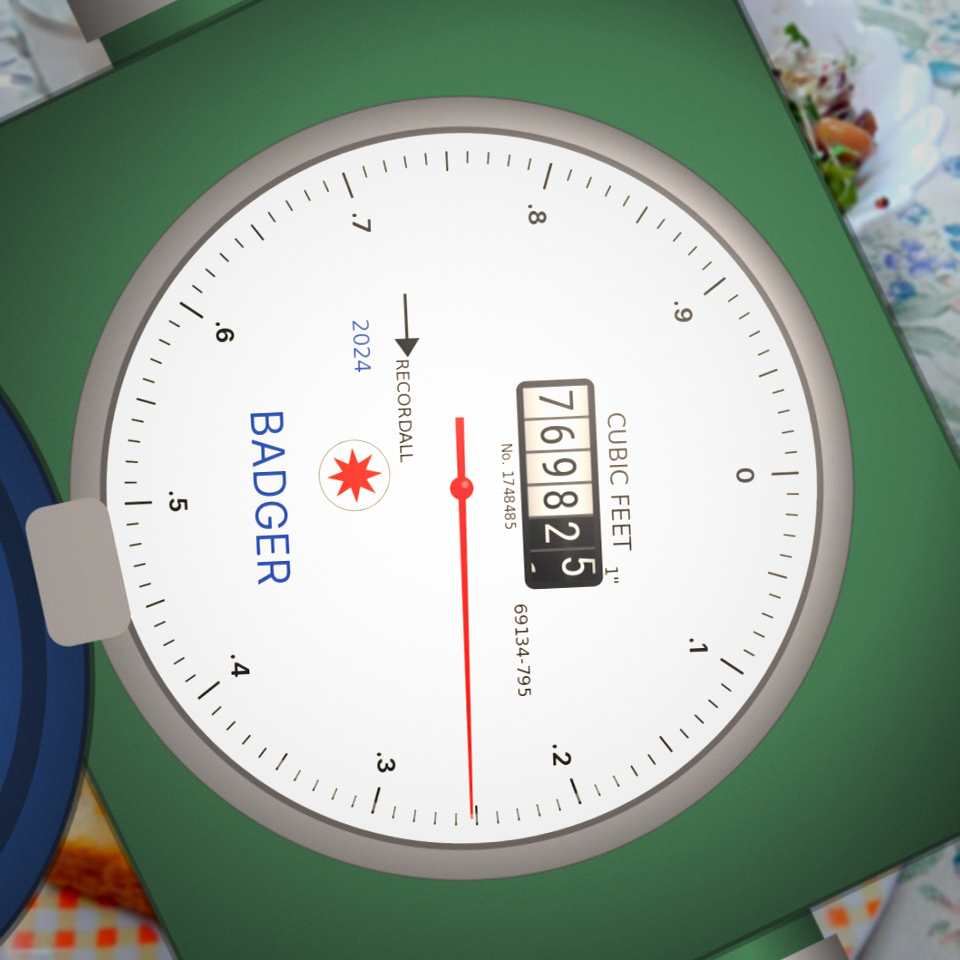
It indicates {"value": 769825.25, "unit": "ft³"}
